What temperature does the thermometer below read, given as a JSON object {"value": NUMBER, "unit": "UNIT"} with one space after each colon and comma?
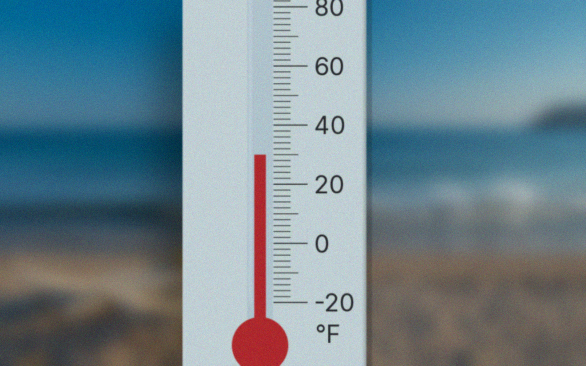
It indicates {"value": 30, "unit": "°F"}
